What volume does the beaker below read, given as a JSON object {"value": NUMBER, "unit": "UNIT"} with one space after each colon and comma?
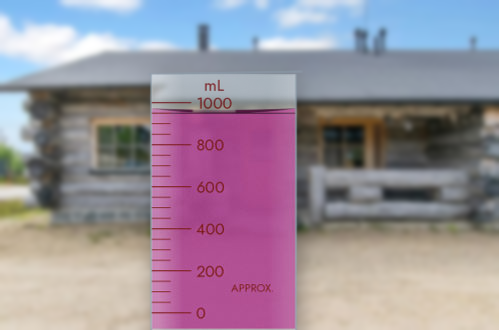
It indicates {"value": 950, "unit": "mL"}
